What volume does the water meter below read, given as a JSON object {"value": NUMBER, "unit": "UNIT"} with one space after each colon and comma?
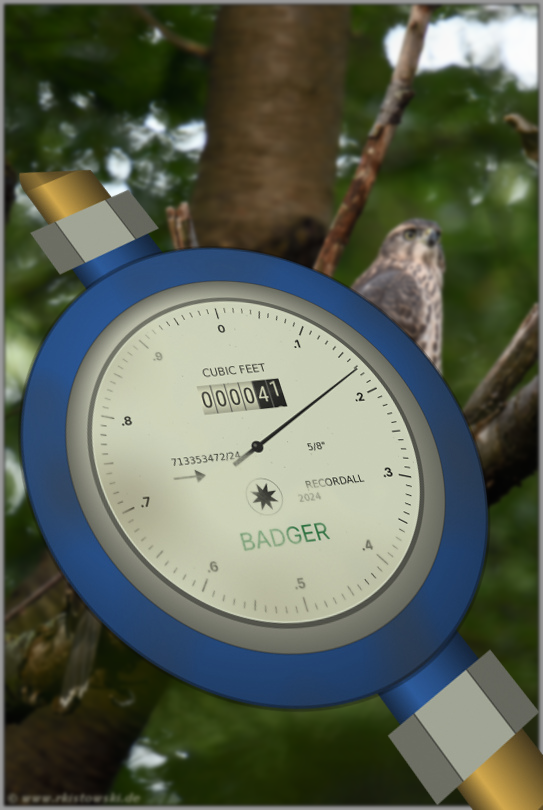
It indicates {"value": 41.17, "unit": "ft³"}
